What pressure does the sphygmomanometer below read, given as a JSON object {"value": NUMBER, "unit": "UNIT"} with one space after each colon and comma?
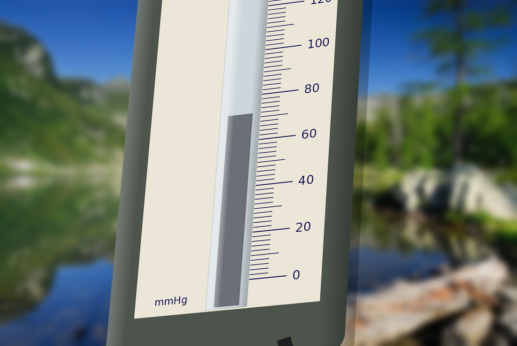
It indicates {"value": 72, "unit": "mmHg"}
